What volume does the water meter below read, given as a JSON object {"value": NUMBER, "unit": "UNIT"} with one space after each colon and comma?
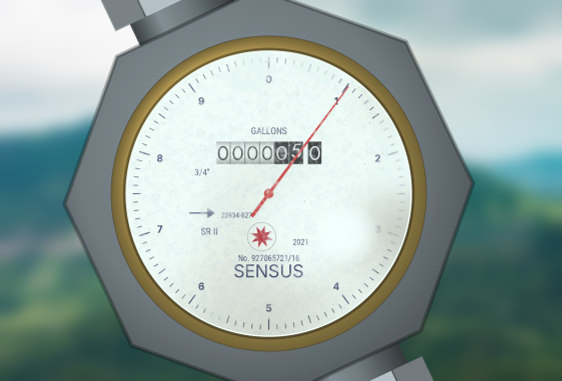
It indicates {"value": 51.0, "unit": "gal"}
